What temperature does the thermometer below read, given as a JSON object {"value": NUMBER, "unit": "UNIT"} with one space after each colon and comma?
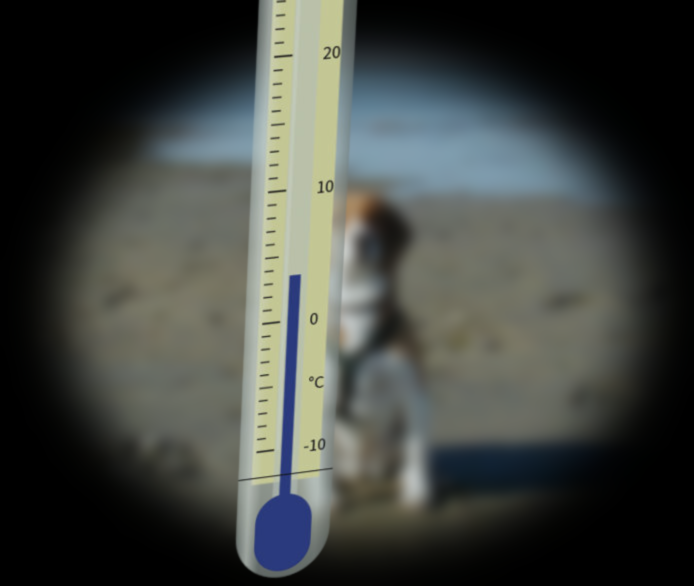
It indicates {"value": 3.5, "unit": "°C"}
